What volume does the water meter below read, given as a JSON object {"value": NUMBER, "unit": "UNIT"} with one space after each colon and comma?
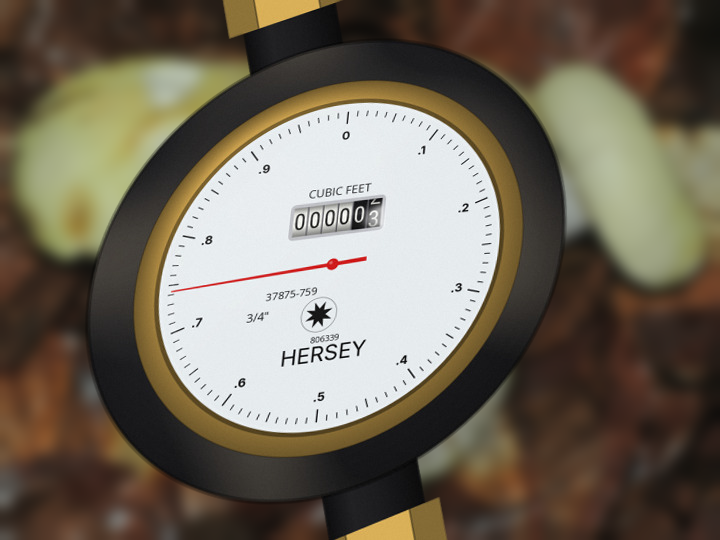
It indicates {"value": 2.74, "unit": "ft³"}
